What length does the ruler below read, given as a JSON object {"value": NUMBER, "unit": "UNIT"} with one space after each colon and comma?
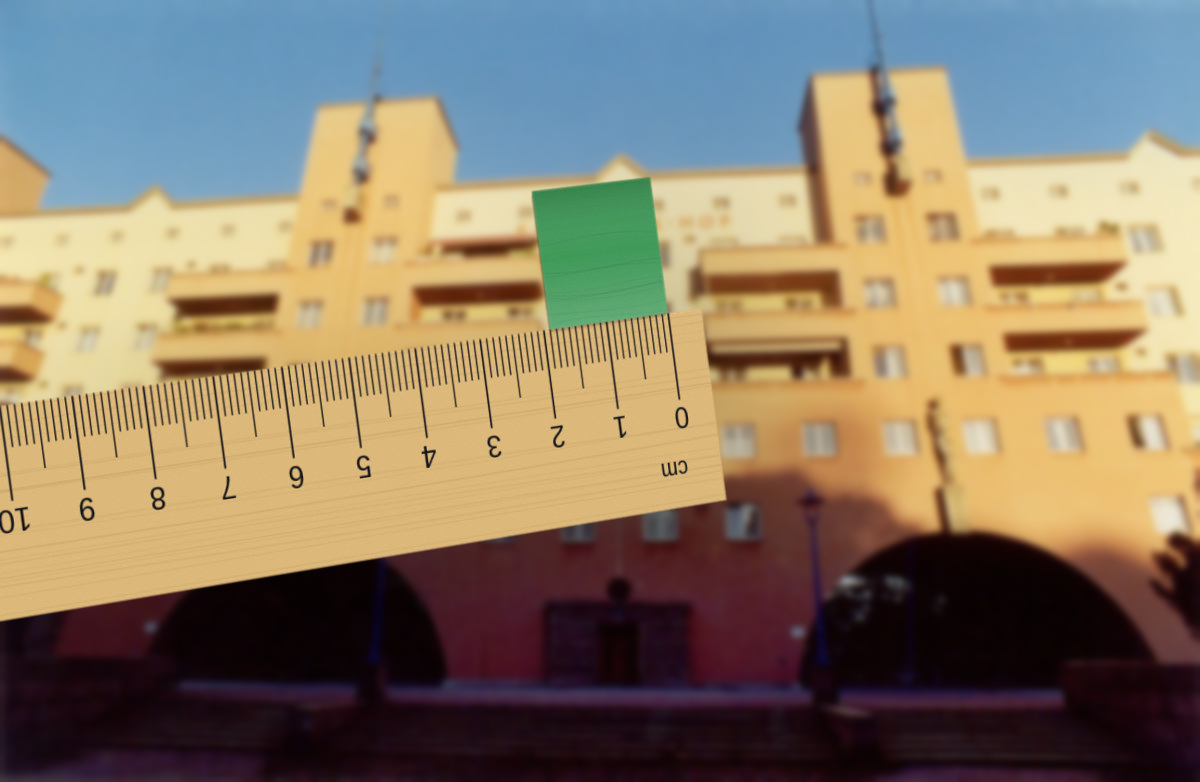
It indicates {"value": 1.9, "unit": "cm"}
